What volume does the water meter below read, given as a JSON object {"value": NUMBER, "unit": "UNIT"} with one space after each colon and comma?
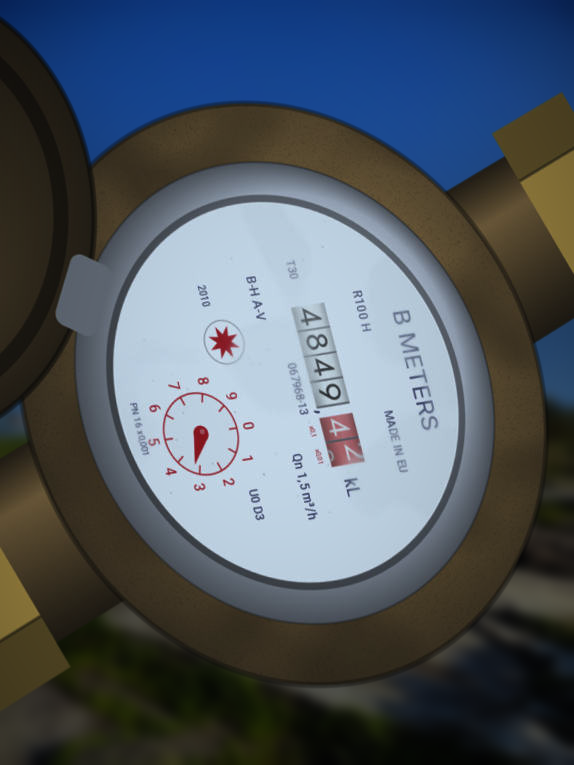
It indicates {"value": 4849.423, "unit": "kL"}
